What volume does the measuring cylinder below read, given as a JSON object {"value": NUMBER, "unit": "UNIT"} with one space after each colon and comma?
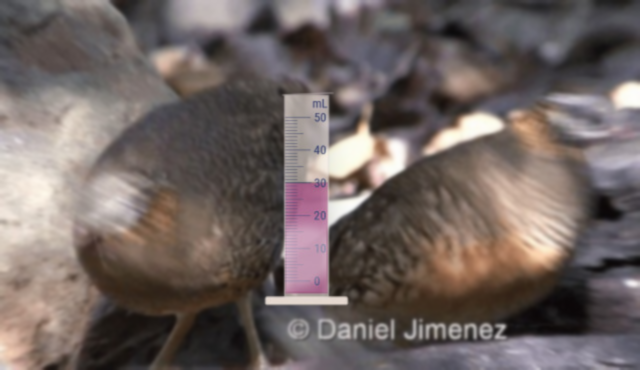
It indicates {"value": 30, "unit": "mL"}
